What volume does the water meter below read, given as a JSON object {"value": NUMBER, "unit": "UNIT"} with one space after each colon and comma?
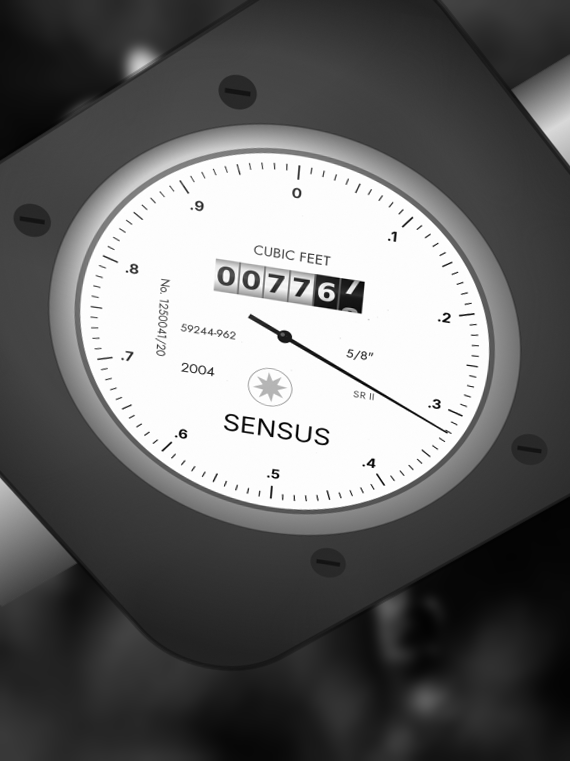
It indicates {"value": 7767.32, "unit": "ft³"}
